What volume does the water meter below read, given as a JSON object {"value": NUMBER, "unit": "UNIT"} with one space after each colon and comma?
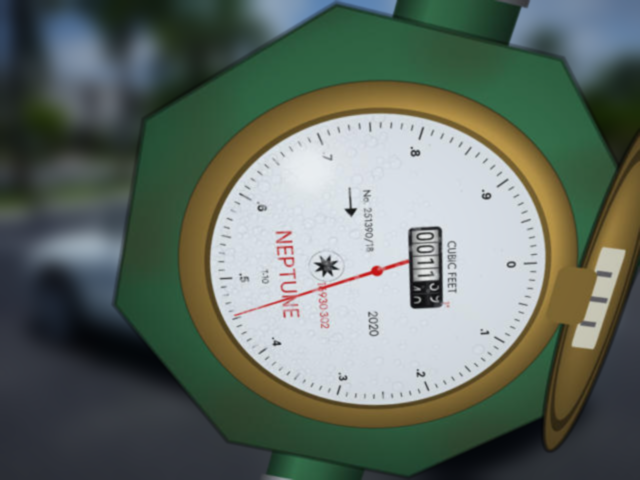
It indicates {"value": 1139.45, "unit": "ft³"}
